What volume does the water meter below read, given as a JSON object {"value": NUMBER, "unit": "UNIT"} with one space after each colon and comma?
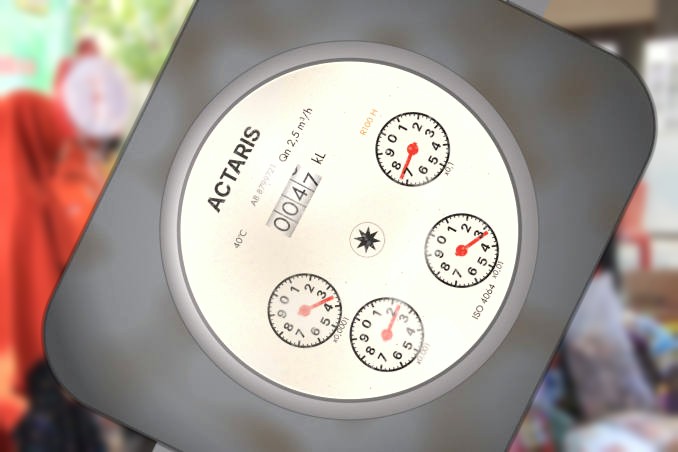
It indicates {"value": 46.7323, "unit": "kL"}
